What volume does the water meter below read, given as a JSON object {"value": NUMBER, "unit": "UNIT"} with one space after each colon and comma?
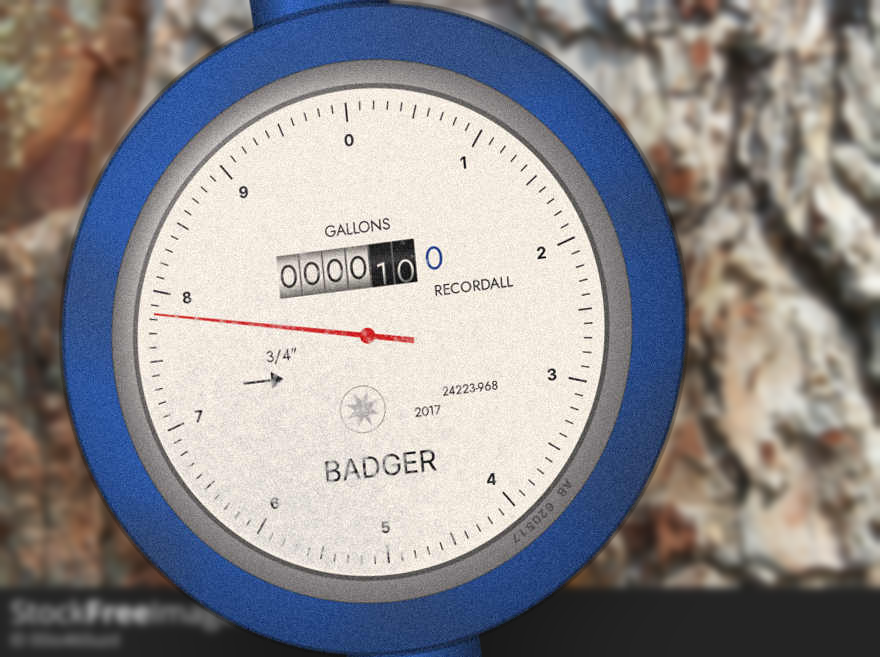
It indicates {"value": 97.8, "unit": "gal"}
